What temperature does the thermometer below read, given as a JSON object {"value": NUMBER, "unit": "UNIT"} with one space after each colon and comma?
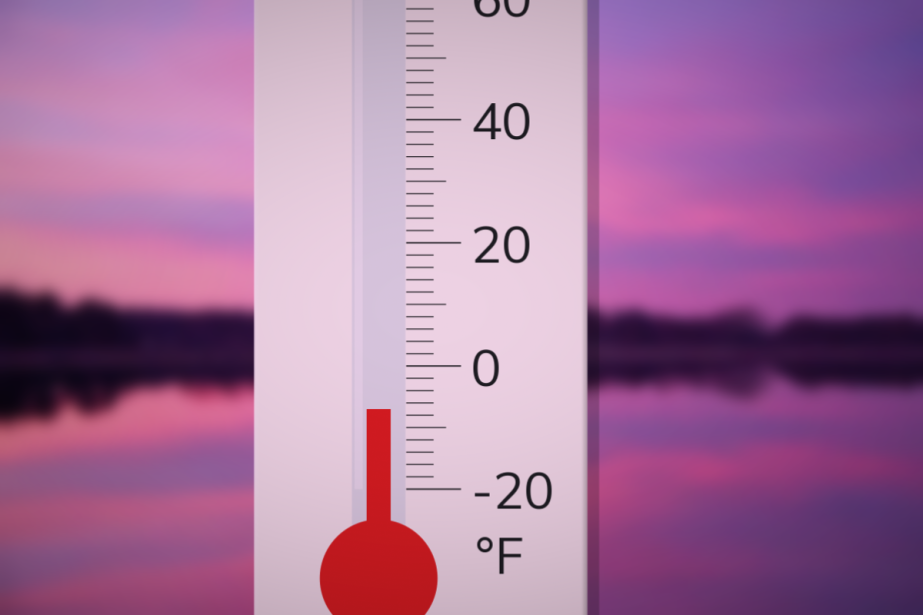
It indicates {"value": -7, "unit": "°F"}
